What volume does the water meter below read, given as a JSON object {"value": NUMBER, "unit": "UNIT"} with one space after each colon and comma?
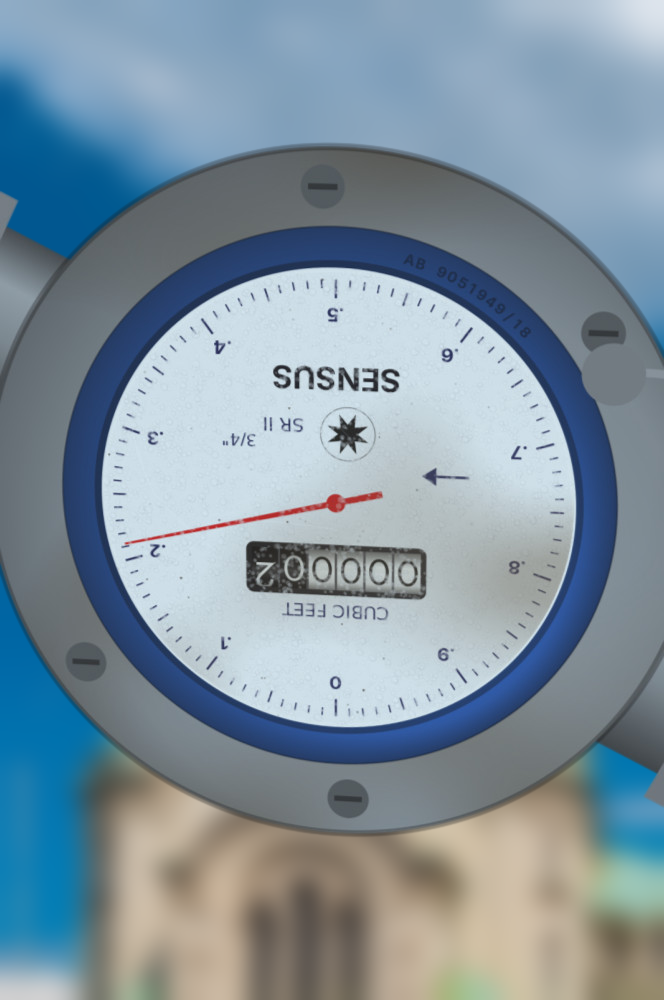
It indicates {"value": 2.21, "unit": "ft³"}
